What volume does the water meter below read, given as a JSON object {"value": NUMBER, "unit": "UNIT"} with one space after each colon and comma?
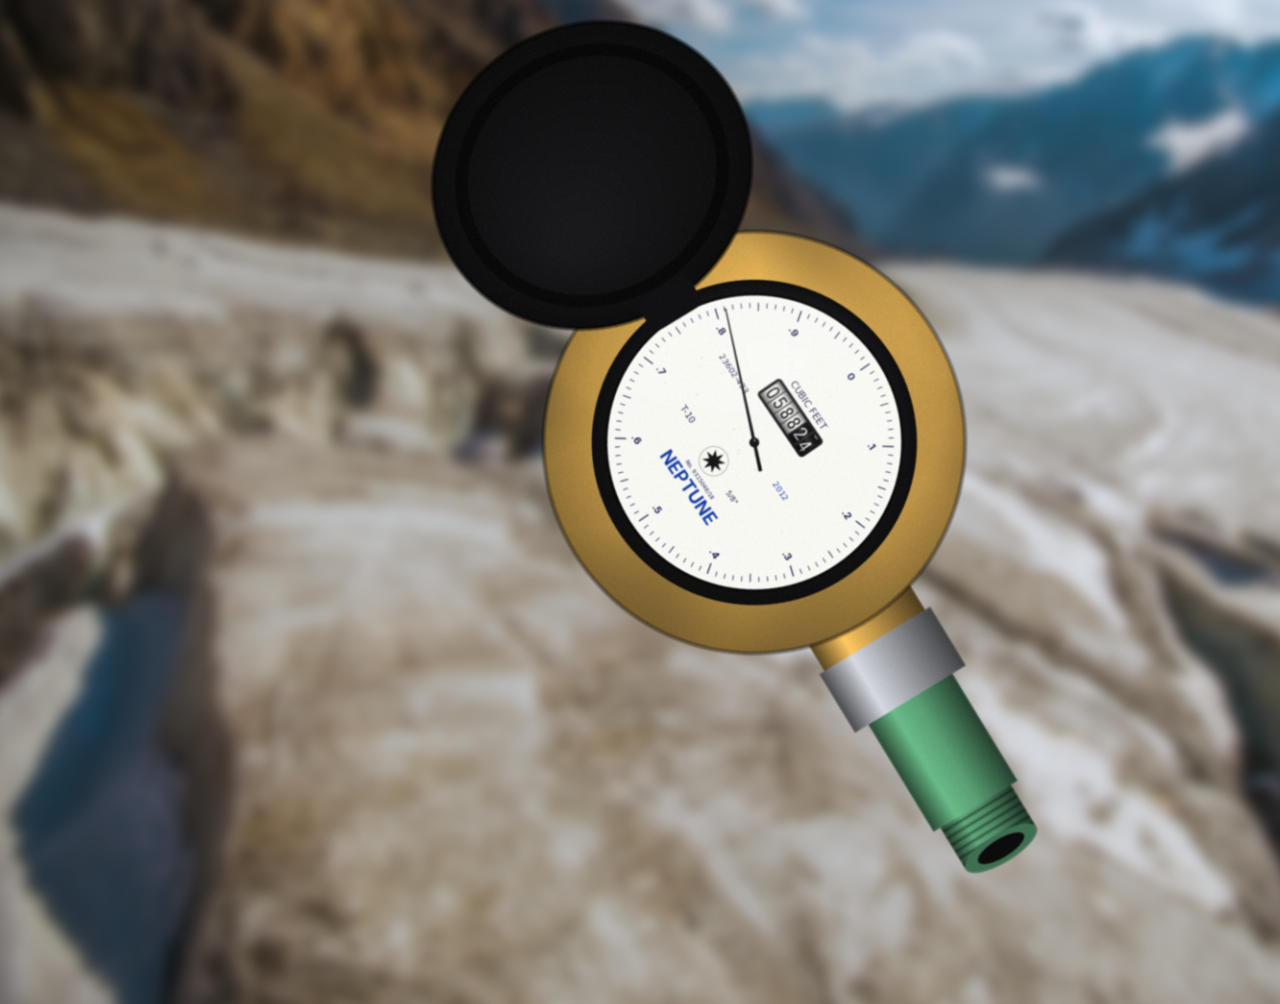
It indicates {"value": 58823.81, "unit": "ft³"}
